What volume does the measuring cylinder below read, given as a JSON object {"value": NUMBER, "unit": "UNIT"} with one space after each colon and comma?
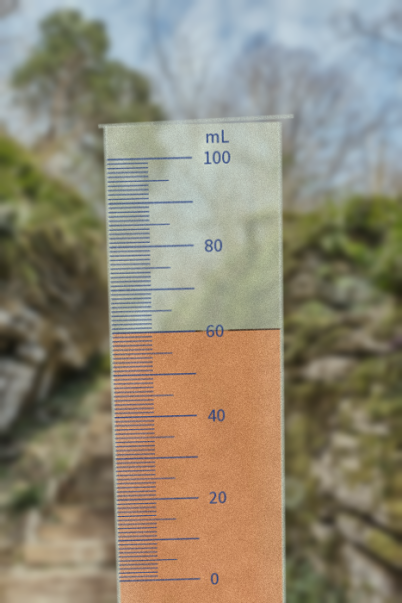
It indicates {"value": 60, "unit": "mL"}
